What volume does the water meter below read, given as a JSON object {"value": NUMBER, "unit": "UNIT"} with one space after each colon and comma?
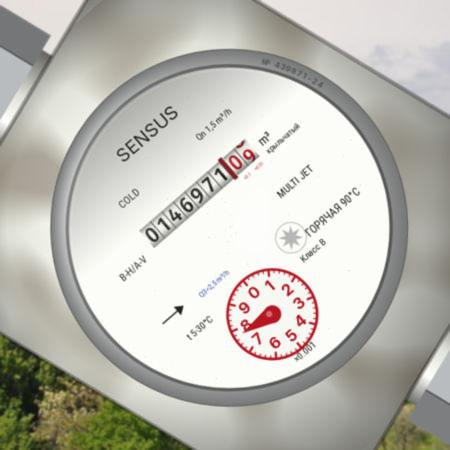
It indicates {"value": 146971.087, "unit": "m³"}
